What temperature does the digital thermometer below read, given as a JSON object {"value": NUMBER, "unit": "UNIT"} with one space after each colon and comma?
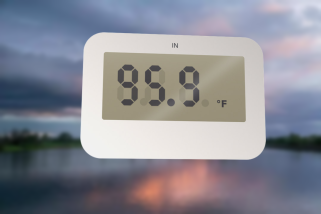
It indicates {"value": 95.9, "unit": "°F"}
